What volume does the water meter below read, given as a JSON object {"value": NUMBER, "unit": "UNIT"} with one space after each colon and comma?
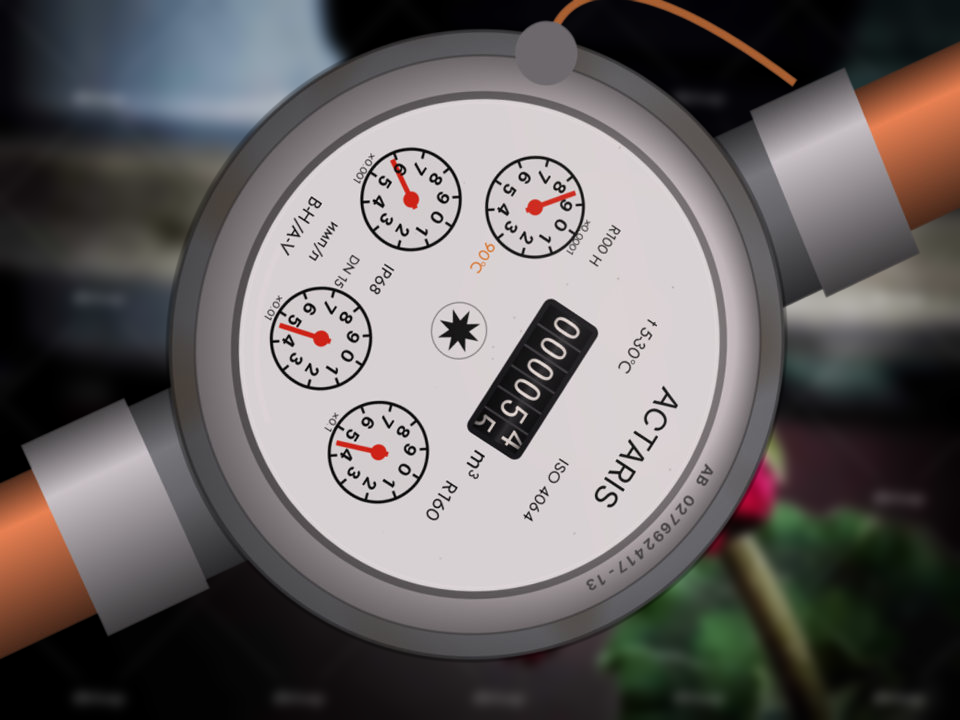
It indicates {"value": 54.4458, "unit": "m³"}
